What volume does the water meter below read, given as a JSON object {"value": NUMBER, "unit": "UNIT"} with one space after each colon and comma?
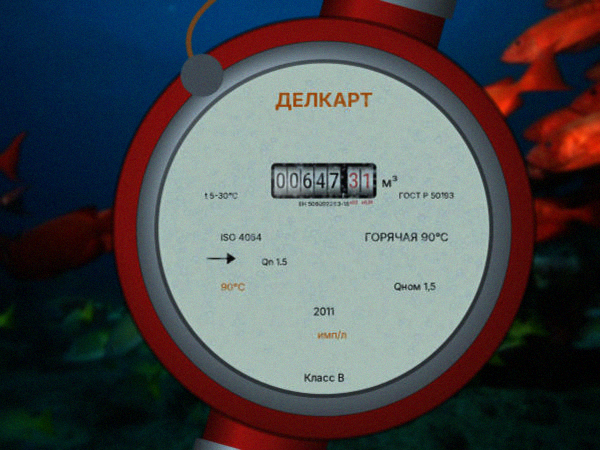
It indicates {"value": 647.31, "unit": "m³"}
